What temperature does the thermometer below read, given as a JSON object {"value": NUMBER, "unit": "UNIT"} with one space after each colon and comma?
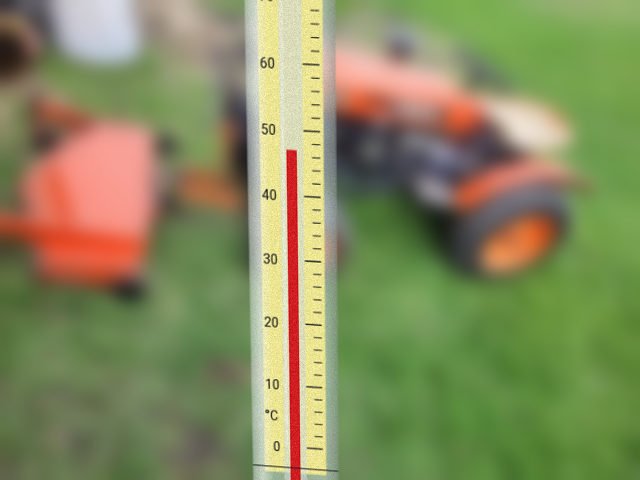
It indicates {"value": 47, "unit": "°C"}
